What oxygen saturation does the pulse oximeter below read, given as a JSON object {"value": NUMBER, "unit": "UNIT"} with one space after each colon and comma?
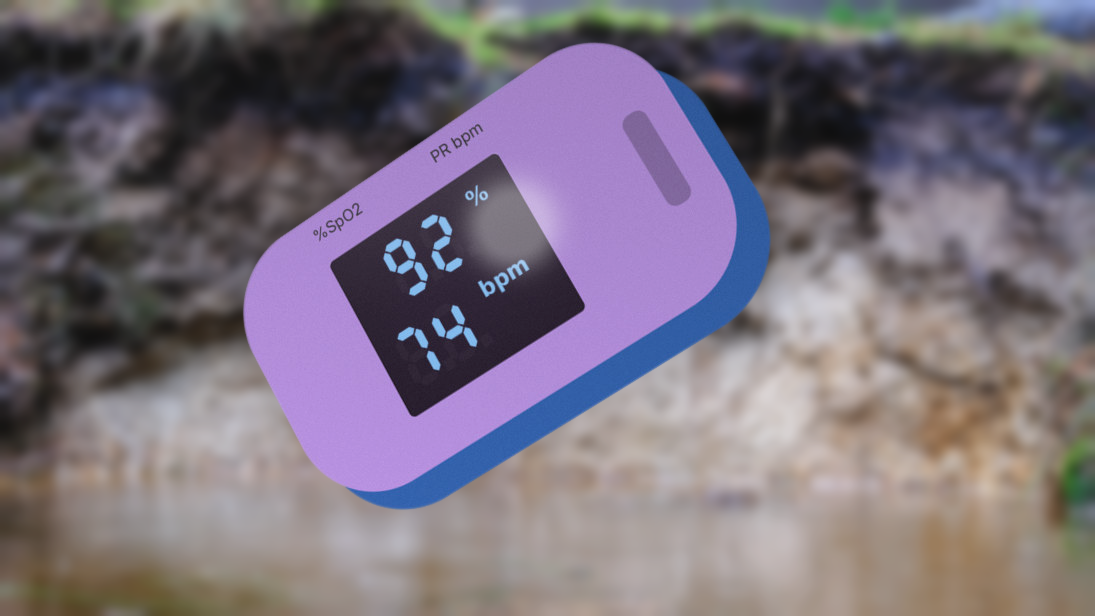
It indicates {"value": 92, "unit": "%"}
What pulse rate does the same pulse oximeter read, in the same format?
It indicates {"value": 74, "unit": "bpm"}
